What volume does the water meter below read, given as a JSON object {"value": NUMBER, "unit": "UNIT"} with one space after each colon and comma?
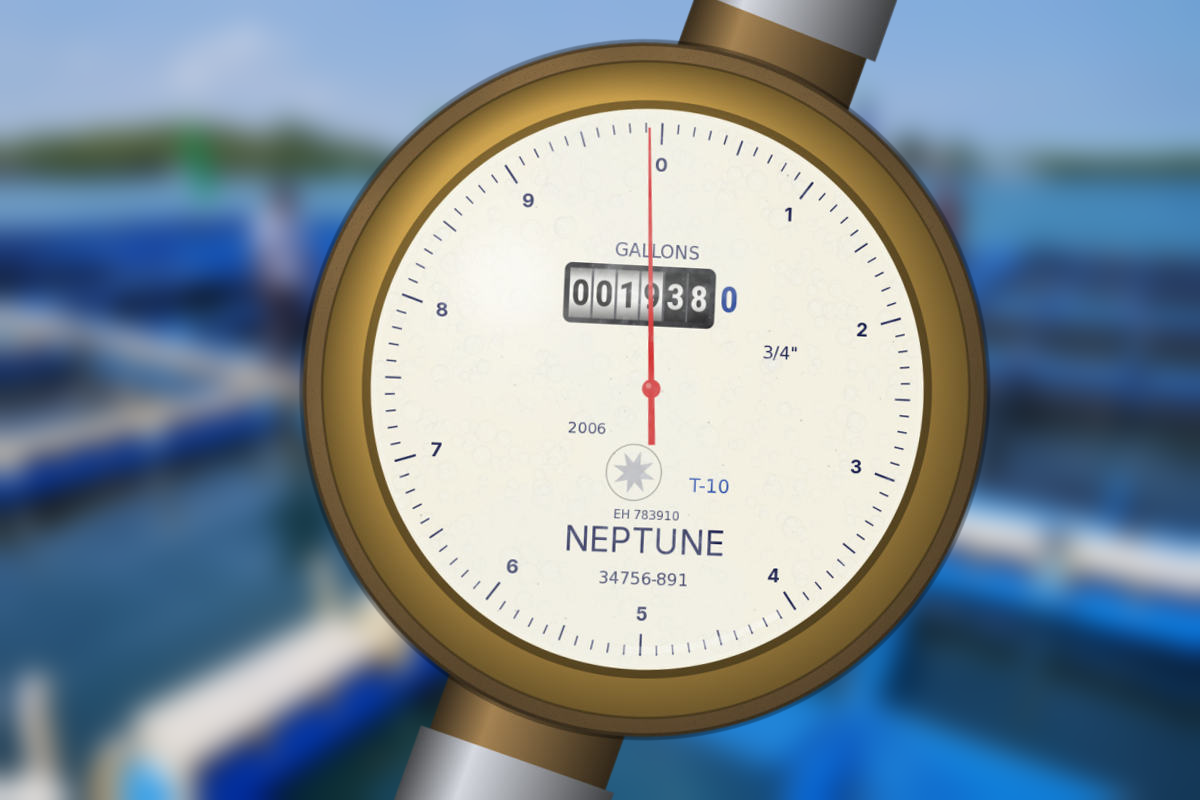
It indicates {"value": 19379.9, "unit": "gal"}
